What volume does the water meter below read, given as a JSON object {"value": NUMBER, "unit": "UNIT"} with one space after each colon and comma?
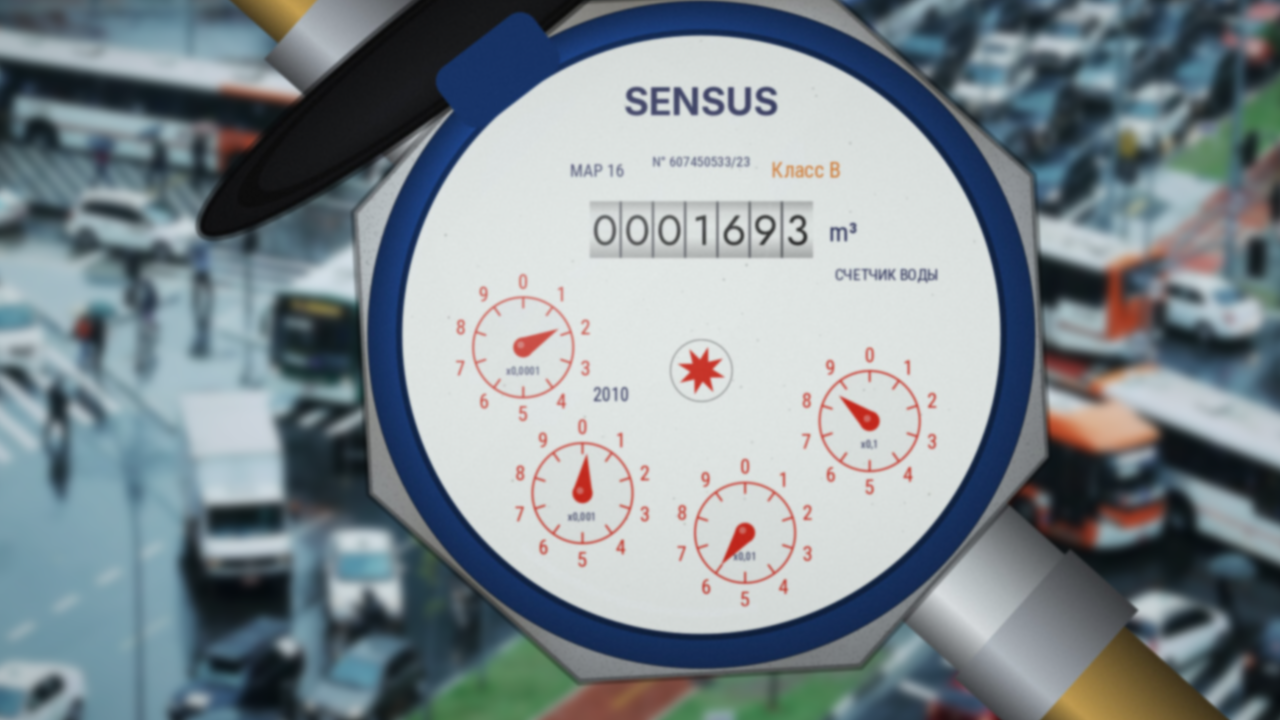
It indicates {"value": 1693.8601, "unit": "m³"}
